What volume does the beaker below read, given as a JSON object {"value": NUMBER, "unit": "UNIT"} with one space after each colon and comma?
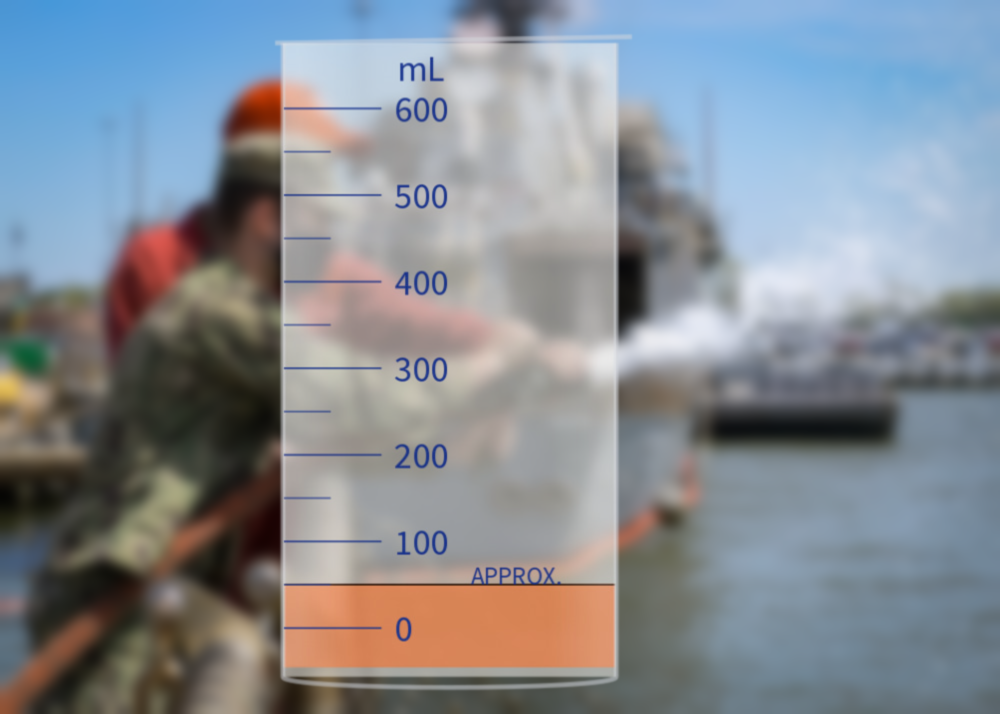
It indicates {"value": 50, "unit": "mL"}
